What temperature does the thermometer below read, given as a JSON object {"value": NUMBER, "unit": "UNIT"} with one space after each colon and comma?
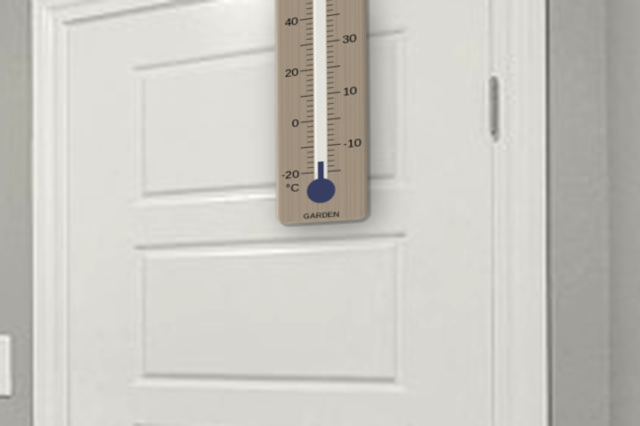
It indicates {"value": -16, "unit": "°C"}
